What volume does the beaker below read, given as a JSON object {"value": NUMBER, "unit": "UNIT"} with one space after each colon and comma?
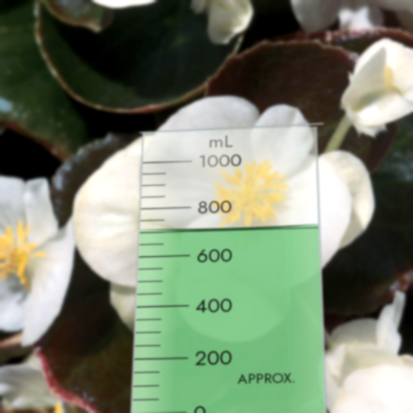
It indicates {"value": 700, "unit": "mL"}
